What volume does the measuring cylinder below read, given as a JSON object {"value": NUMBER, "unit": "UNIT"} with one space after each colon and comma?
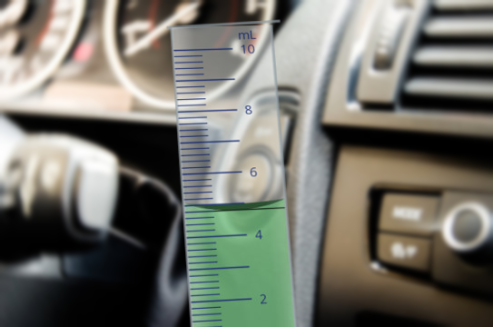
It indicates {"value": 4.8, "unit": "mL"}
